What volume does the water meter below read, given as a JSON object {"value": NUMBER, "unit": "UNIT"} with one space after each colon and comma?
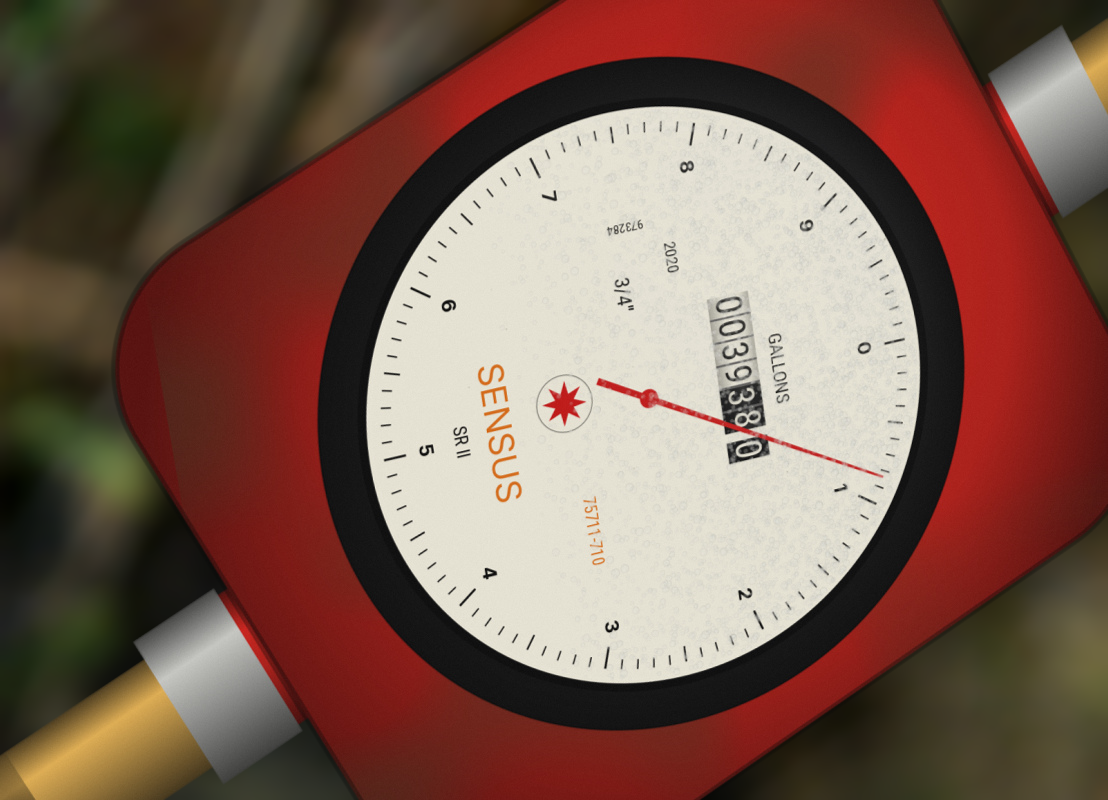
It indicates {"value": 39380.8, "unit": "gal"}
